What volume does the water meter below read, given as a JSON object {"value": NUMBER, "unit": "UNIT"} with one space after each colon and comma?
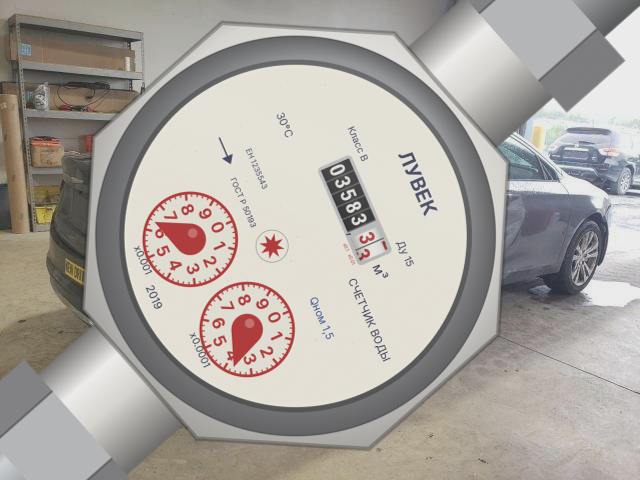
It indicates {"value": 3583.3263, "unit": "m³"}
